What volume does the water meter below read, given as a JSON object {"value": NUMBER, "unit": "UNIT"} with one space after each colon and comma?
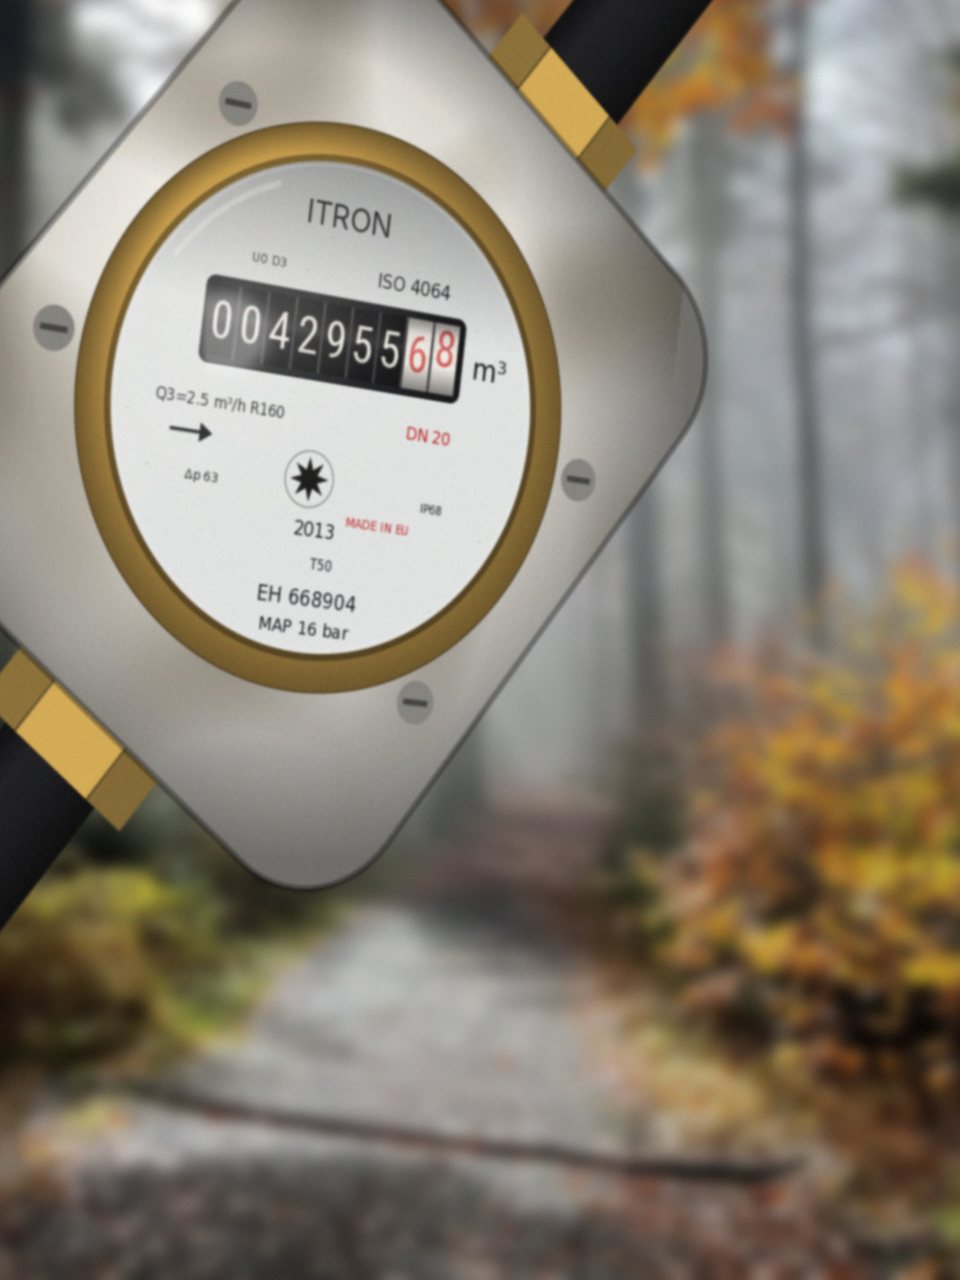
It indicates {"value": 42955.68, "unit": "m³"}
